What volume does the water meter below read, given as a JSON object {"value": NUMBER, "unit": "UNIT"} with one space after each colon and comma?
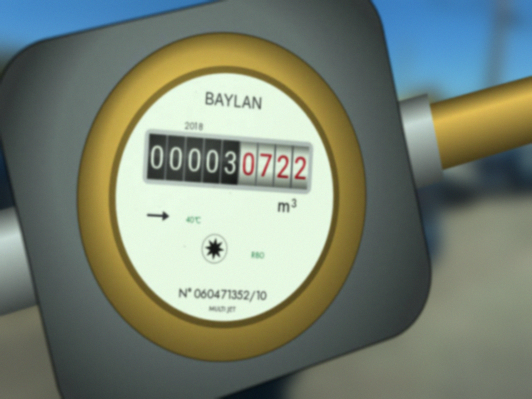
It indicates {"value": 3.0722, "unit": "m³"}
